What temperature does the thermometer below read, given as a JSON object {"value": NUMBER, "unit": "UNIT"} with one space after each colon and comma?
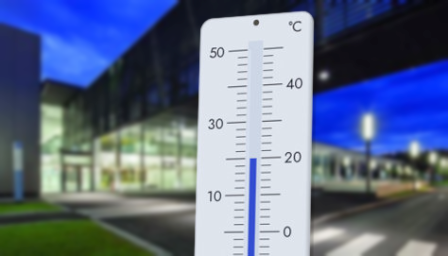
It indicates {"value": 20, "unit": "°C"}
